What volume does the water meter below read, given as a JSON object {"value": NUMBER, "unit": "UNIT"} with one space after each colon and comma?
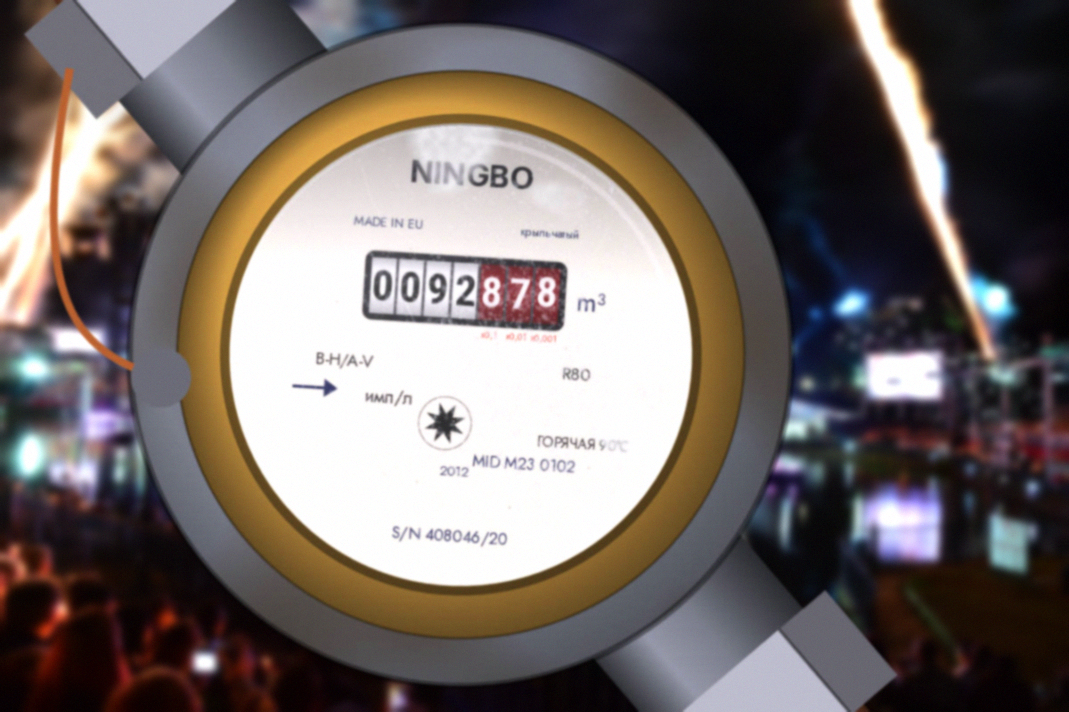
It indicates {"value": 92.878, "unit": "m³"}
